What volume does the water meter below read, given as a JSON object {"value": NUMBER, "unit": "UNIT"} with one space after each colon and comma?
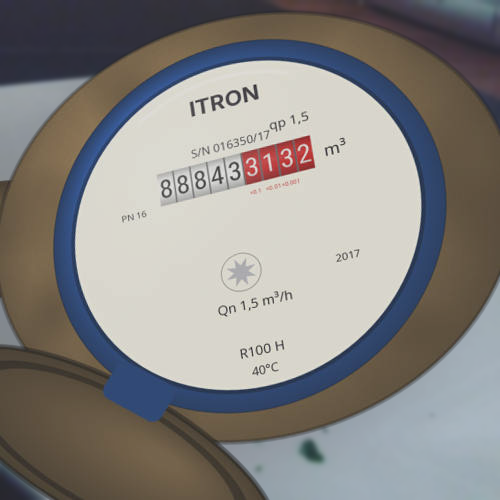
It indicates {"value": 88843.3132, "unit": "m³"}
